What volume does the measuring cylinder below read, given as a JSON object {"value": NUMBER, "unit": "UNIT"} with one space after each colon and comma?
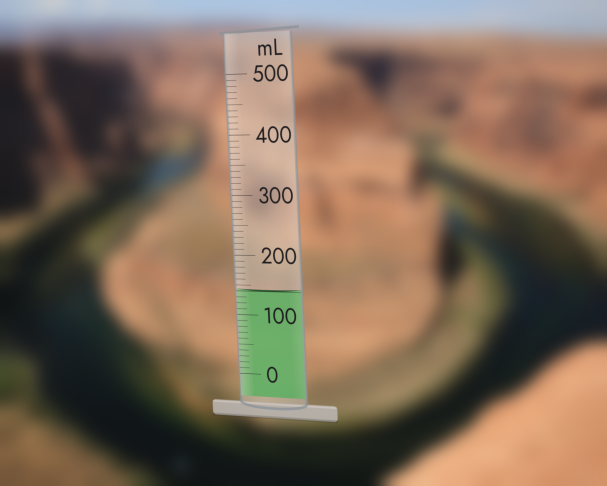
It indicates {"value": 140, "unit": "mL"}
